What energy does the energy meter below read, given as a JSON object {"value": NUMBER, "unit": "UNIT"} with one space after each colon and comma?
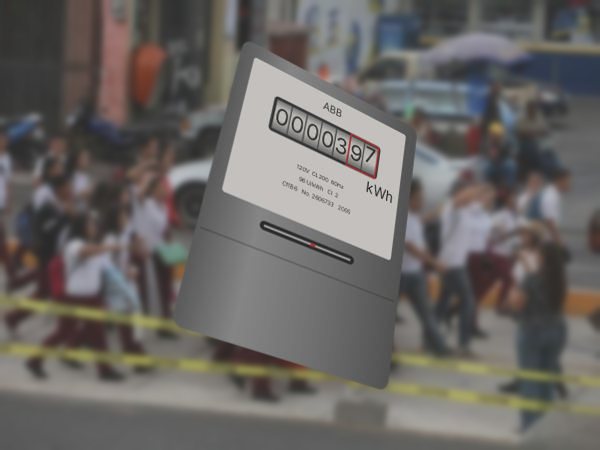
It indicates {"value": 3.97, "unit": "kWh"}
